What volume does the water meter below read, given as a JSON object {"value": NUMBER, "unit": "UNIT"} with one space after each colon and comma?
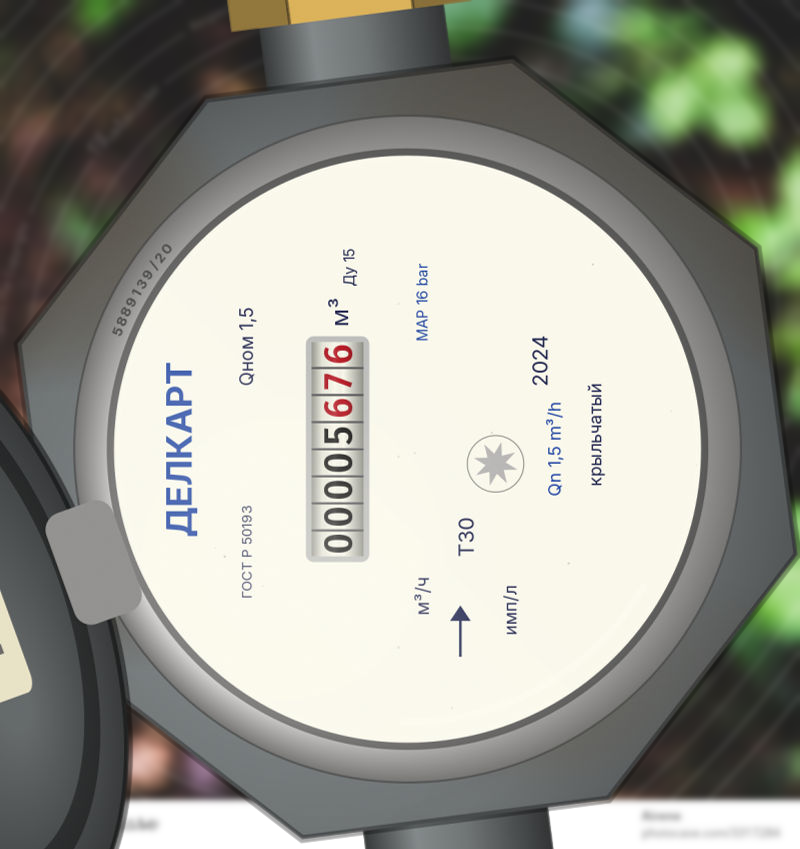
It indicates {"value": 5.676, "unit": "m³"}
